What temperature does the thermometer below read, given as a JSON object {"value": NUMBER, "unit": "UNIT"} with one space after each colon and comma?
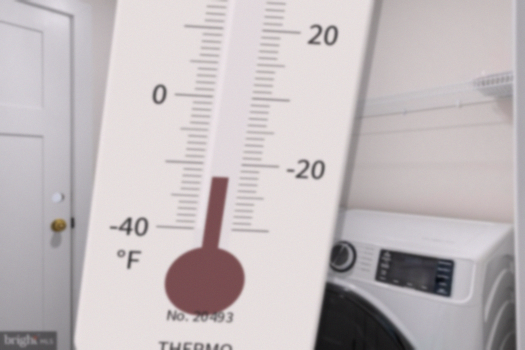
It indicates {"value": -24, "unit": "°F"}
